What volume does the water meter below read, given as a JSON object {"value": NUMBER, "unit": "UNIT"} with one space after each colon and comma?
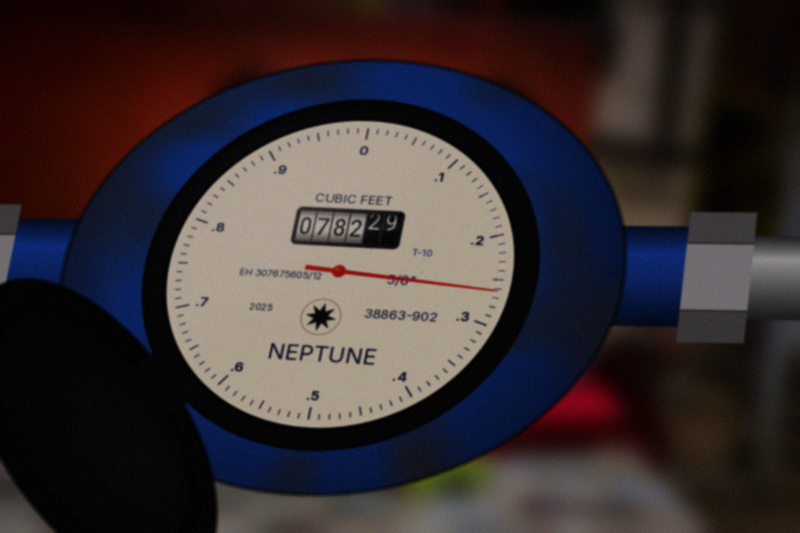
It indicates {"value": 78229.26, "unit": "ft³"}
